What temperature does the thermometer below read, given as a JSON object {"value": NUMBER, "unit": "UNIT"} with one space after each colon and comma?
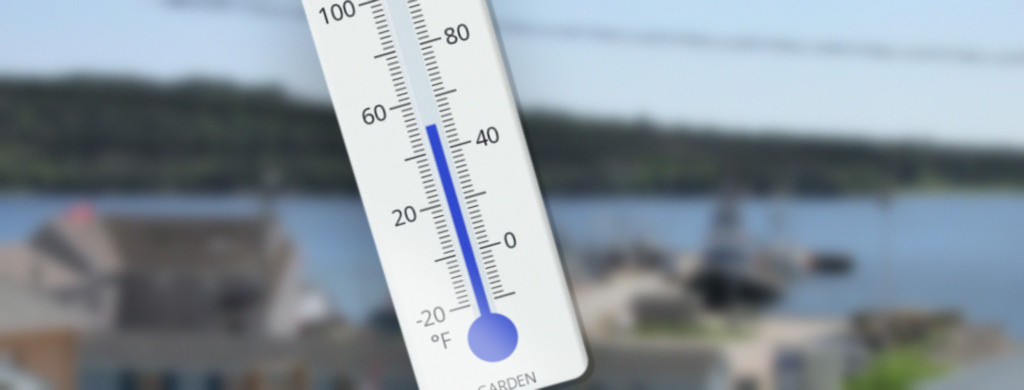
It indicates {"value": 50, "unit": "°F"}
